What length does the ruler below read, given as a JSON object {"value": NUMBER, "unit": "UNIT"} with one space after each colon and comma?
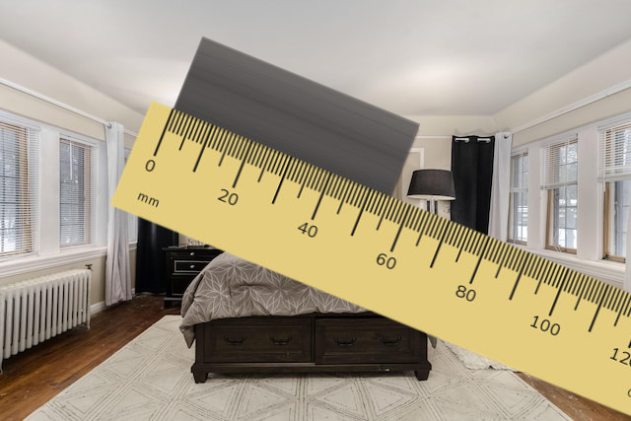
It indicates {"value": 55, "unit": "mm"}
